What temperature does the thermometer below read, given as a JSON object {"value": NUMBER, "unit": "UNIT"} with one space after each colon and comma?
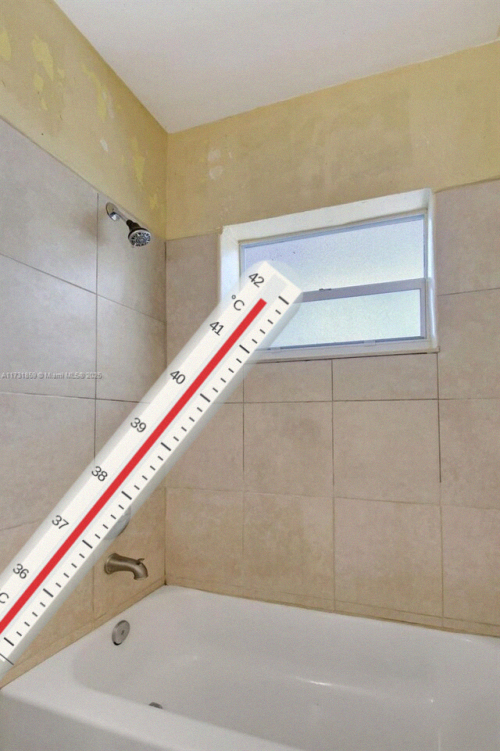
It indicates {"value": 41.8, "unit": "°C"}
